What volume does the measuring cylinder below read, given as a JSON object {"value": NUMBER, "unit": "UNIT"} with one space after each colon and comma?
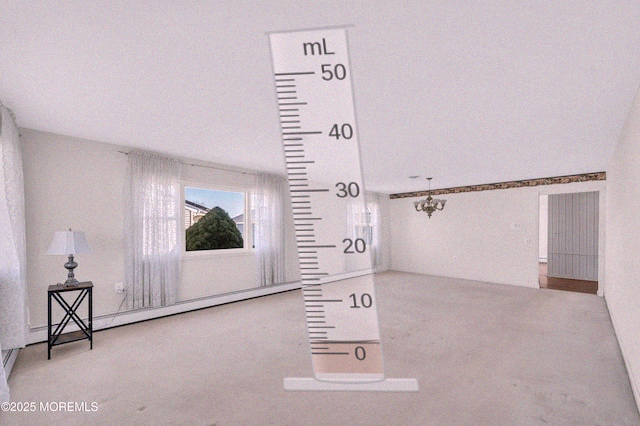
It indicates {"value": 2, "unit": "mL"}
